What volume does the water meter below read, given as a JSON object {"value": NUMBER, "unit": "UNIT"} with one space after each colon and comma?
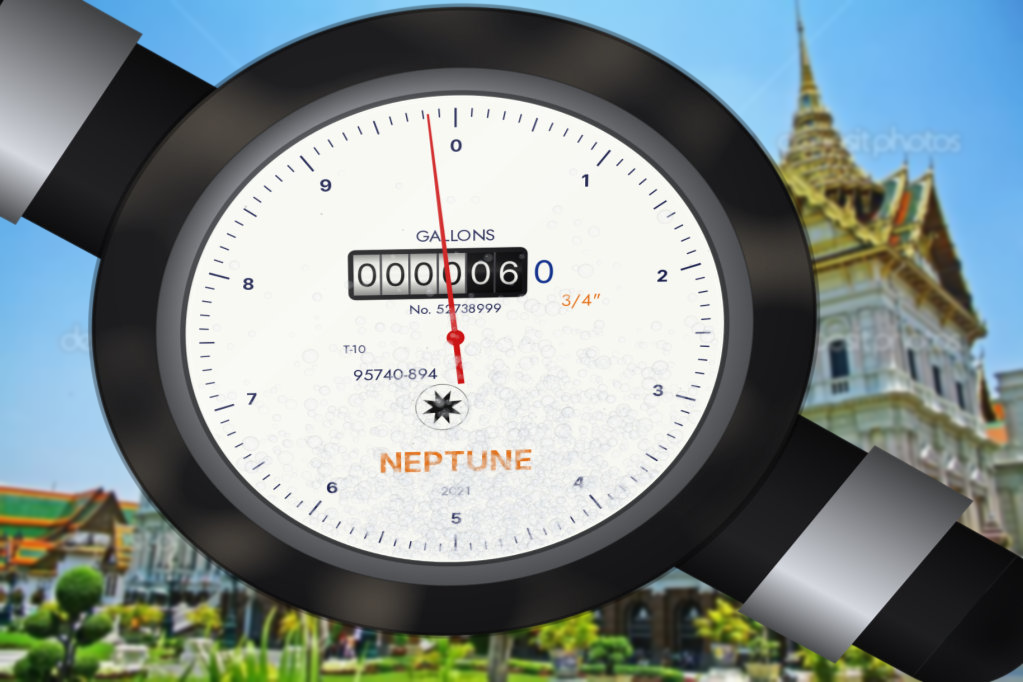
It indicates {"value": 59.8, "unit": "gal"}
